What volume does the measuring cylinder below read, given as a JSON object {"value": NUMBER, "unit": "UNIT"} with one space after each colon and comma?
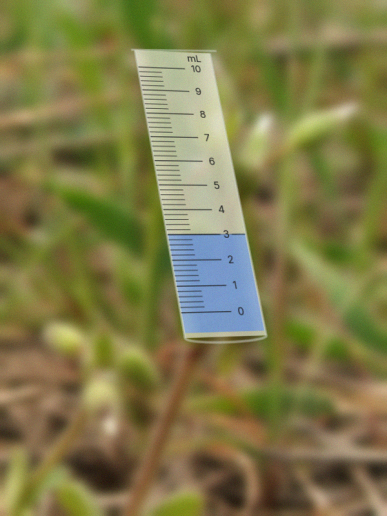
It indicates {"value": 3, "unit": "mL"}
